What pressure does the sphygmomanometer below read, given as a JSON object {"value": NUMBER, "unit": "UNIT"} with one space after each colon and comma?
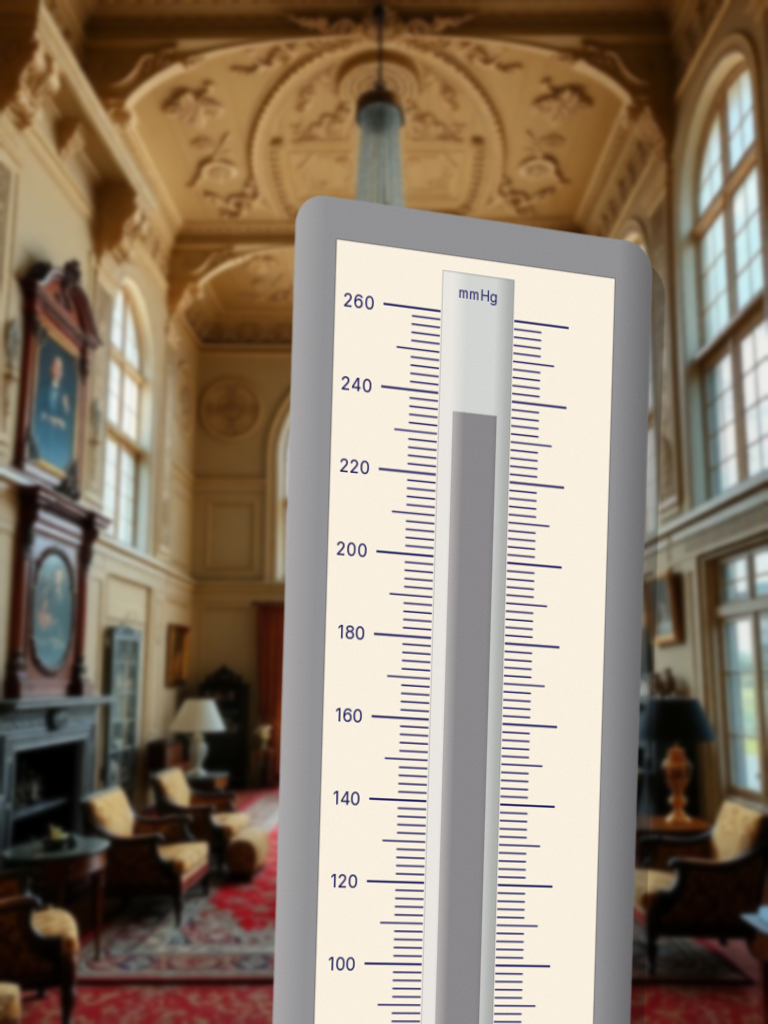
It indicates {"value": 236, "unit": "mmHg"}
